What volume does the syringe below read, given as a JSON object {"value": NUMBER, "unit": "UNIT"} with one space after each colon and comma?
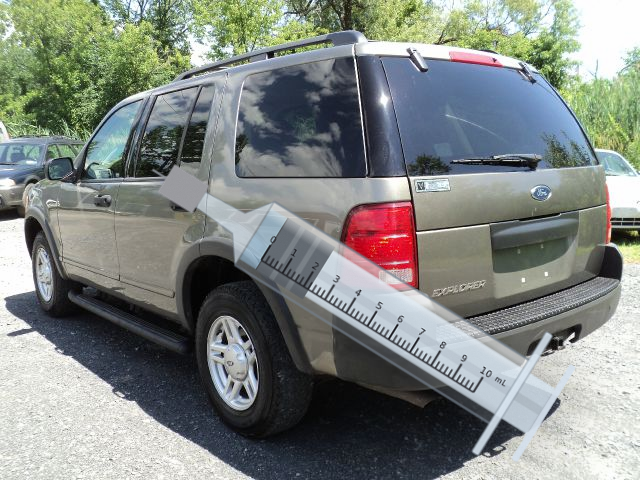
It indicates {"value": 0, "unit": "mL"}
